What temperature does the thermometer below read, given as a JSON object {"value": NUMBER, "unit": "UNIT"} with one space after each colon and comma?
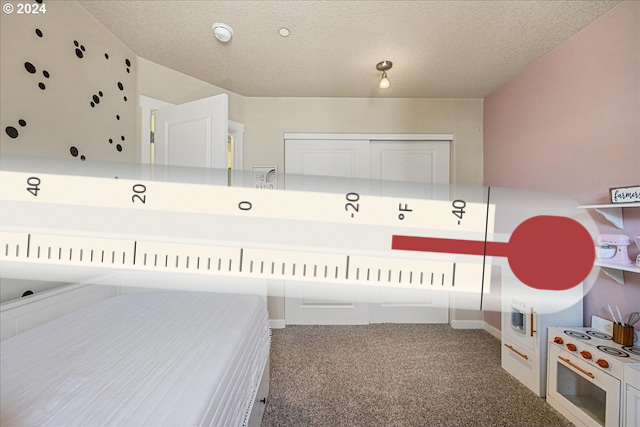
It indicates {"value": -28, "unit": "°F"}
